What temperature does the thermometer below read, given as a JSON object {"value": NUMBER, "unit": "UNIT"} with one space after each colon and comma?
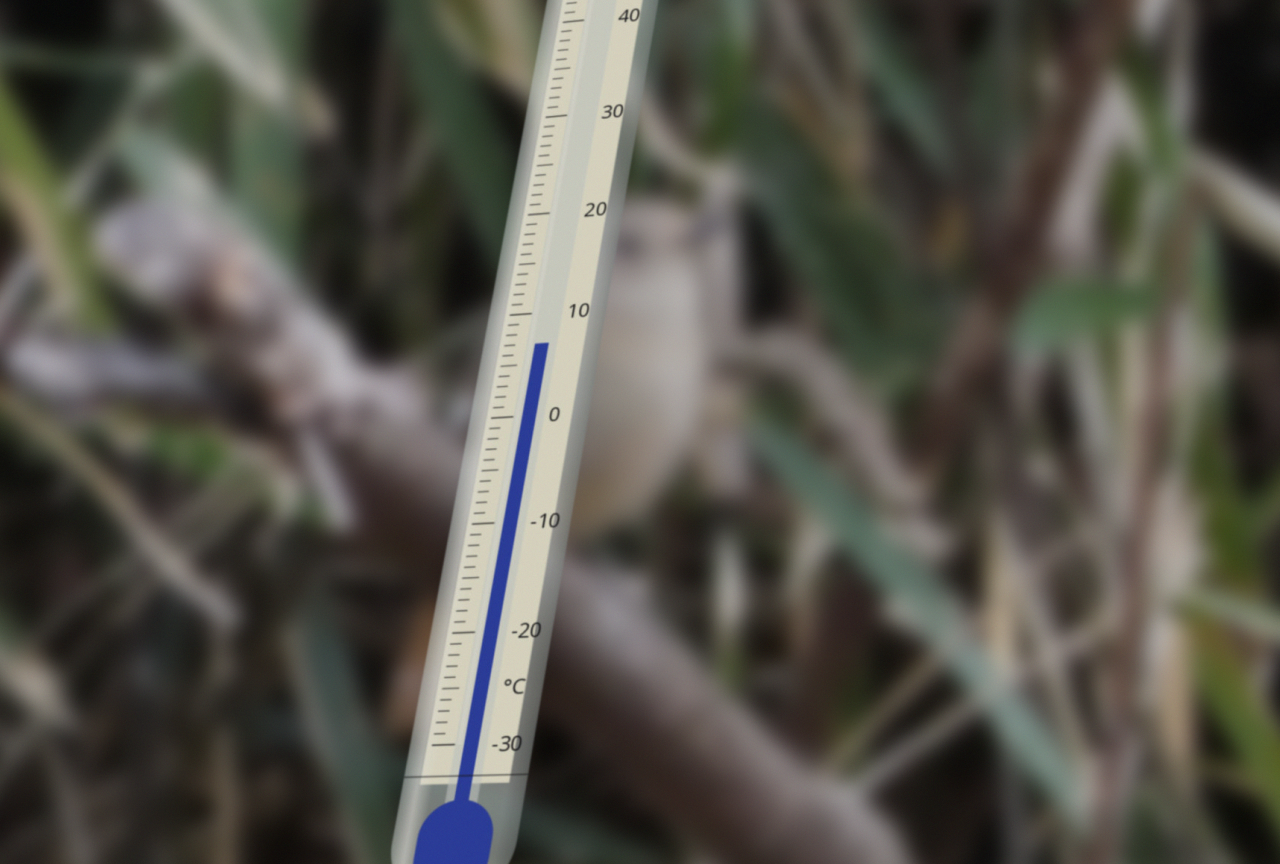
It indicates {"value": 7, "unit": "°C"}
